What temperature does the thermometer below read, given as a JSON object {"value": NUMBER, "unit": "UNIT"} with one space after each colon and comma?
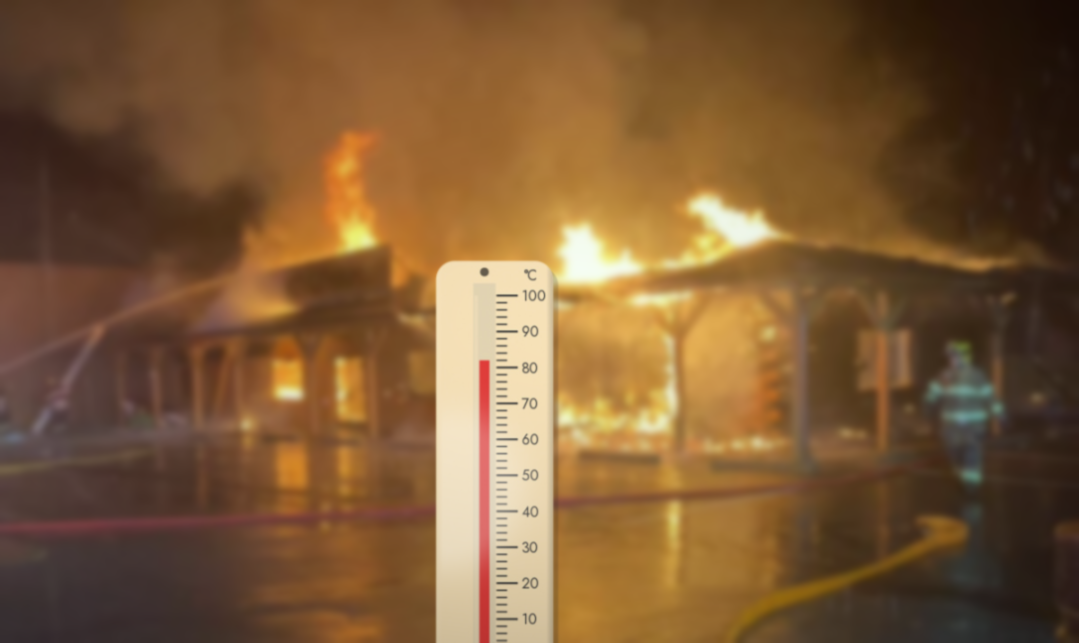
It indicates {"value": 82, "unit": "°C"}
